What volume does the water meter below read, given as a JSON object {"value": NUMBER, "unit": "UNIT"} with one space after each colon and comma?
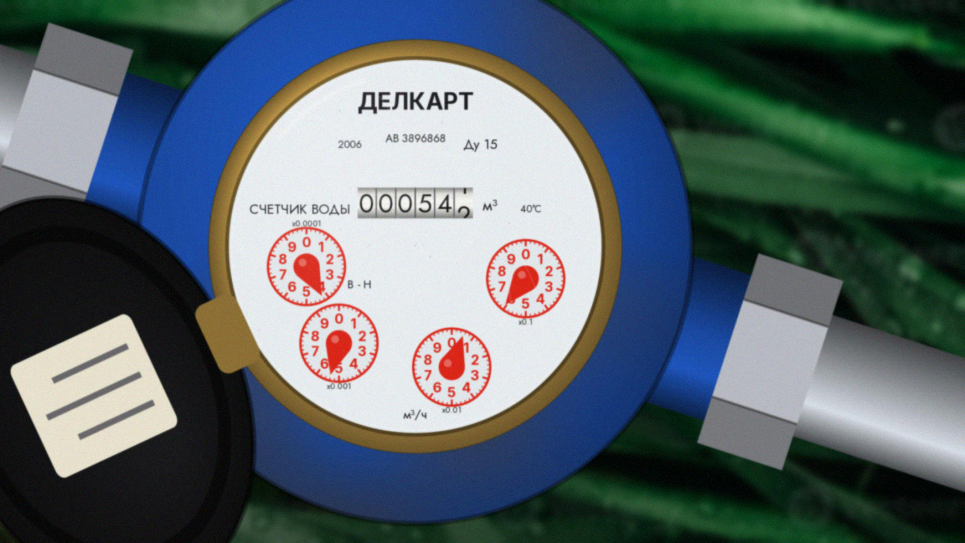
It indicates {"value": 541.6054, "unit": "m³"}
